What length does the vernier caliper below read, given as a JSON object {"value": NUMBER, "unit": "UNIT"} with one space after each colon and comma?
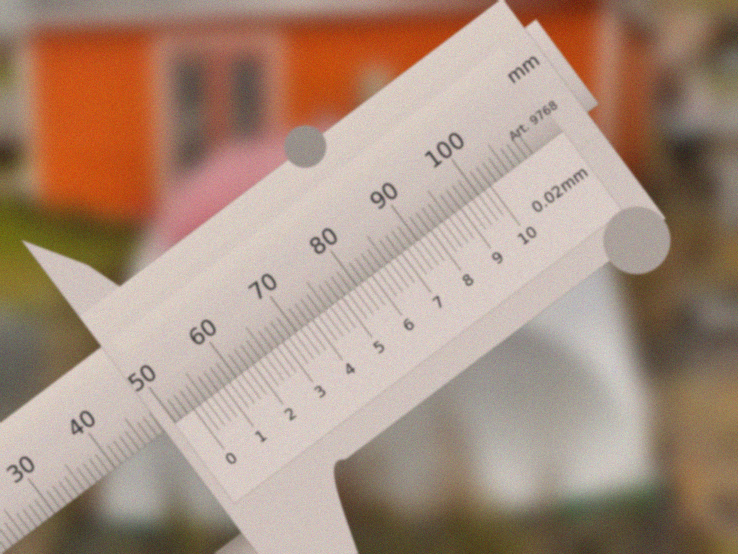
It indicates {"value": 53.0, "unit": "mm"}
